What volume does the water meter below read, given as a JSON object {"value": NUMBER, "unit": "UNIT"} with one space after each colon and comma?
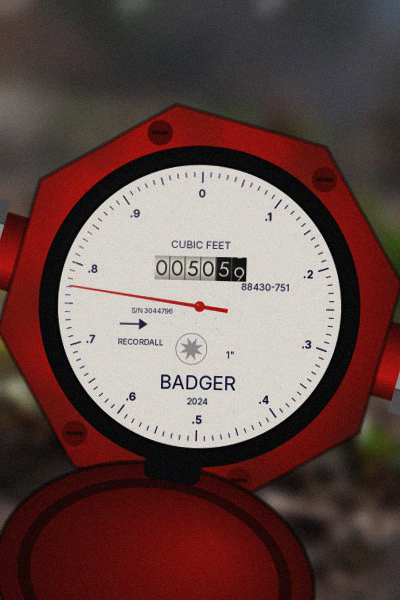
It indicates {"value": 5058.77, "unit": "ft³"}
